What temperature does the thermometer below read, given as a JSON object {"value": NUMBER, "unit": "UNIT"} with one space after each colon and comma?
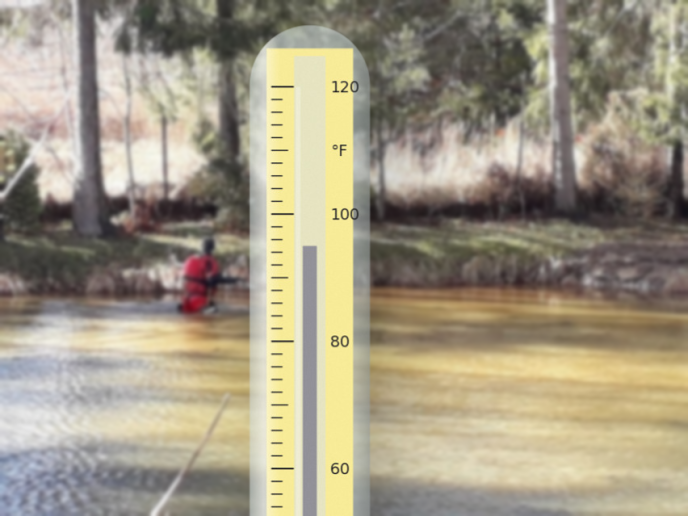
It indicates {"value": 95, "unit": "°F"}
